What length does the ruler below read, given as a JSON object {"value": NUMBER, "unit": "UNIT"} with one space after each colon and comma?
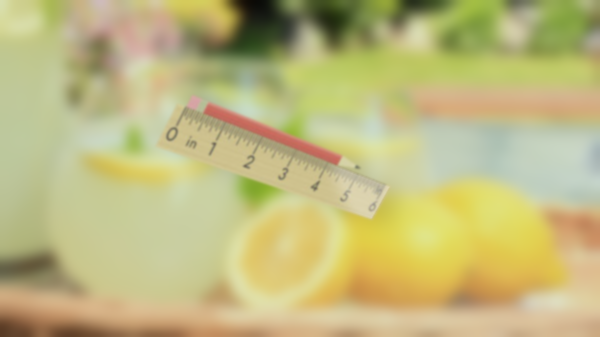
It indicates {"value": 5, "unit": "in"}
